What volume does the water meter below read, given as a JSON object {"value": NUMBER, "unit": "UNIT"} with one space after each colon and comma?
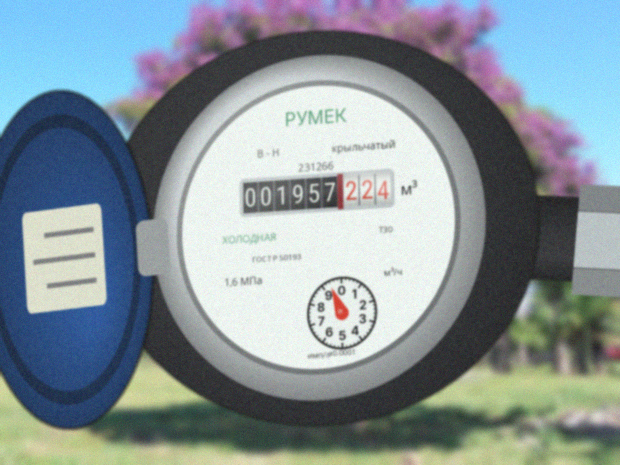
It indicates {"value": 1957.2239, "unit": "m³"}
